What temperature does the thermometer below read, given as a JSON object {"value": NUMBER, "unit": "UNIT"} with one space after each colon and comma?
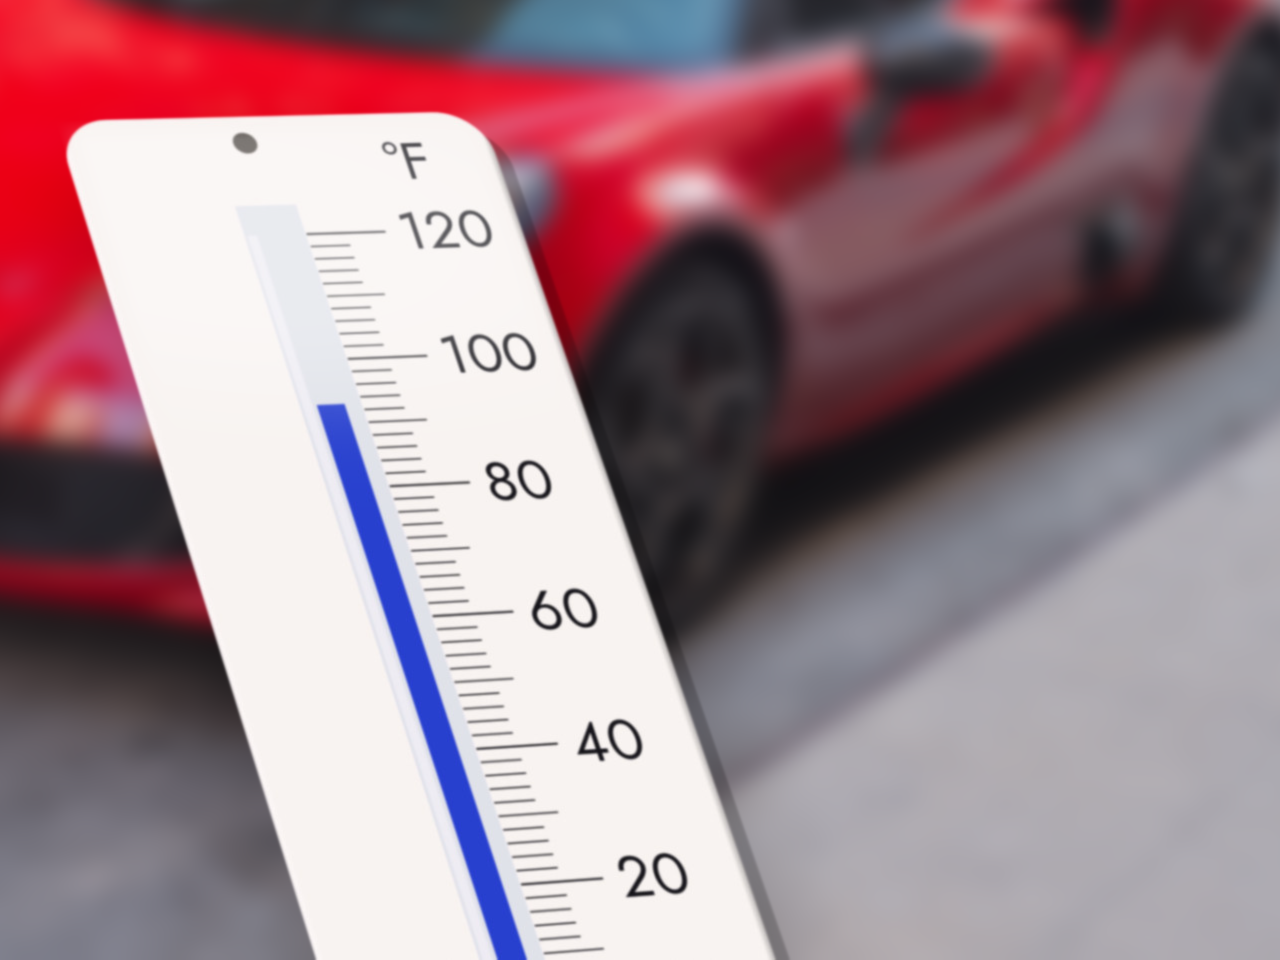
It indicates {"value": 93, "unit": "°F"}
